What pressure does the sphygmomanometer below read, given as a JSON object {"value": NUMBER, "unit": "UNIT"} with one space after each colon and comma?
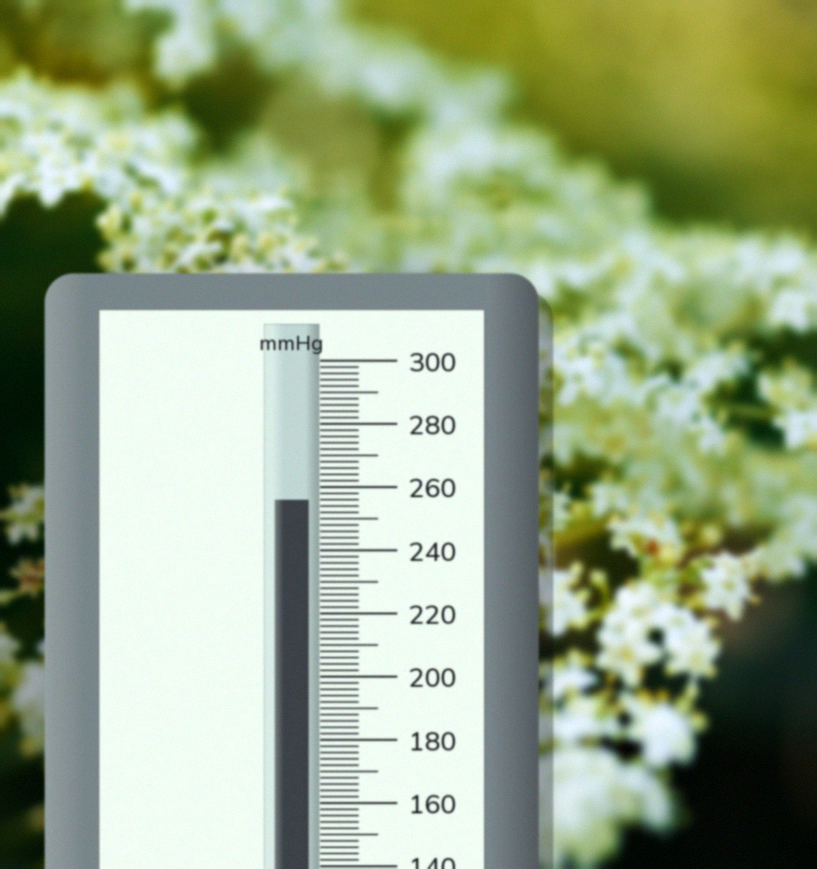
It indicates {"value": 256, "unit": "mmHg"}
